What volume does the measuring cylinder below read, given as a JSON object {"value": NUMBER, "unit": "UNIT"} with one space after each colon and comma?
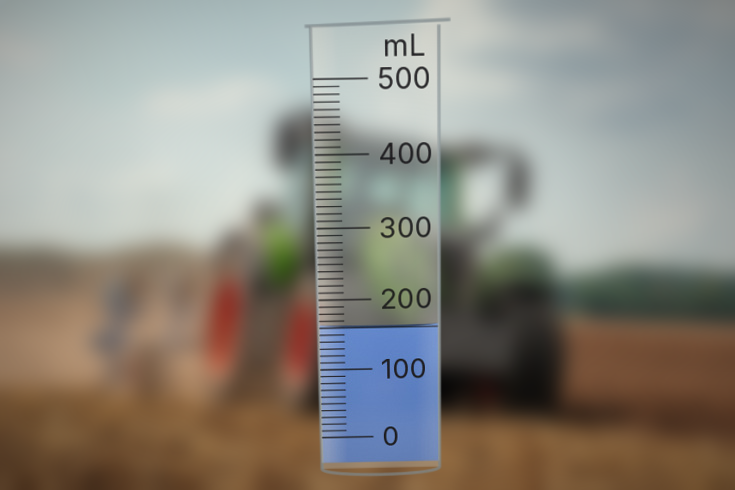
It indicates {"value": 160, "unit": "mL"}
